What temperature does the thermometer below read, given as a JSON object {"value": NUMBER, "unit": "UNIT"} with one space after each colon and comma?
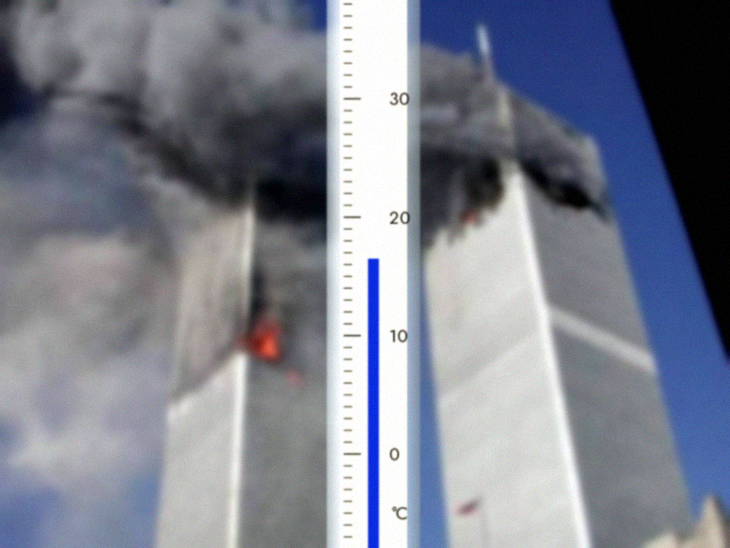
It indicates {"value": 16.5, "unit": "°C"}
